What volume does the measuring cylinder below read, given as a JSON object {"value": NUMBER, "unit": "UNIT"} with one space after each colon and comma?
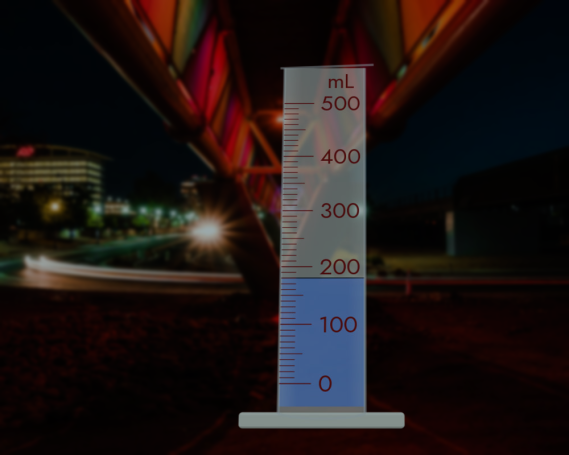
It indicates {"value": 180, "unit": "mL"}
